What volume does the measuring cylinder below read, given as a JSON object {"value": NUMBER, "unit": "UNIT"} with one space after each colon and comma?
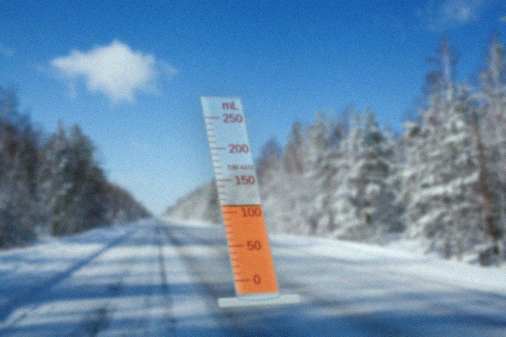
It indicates {"value": 110, "unit": "mL"}
